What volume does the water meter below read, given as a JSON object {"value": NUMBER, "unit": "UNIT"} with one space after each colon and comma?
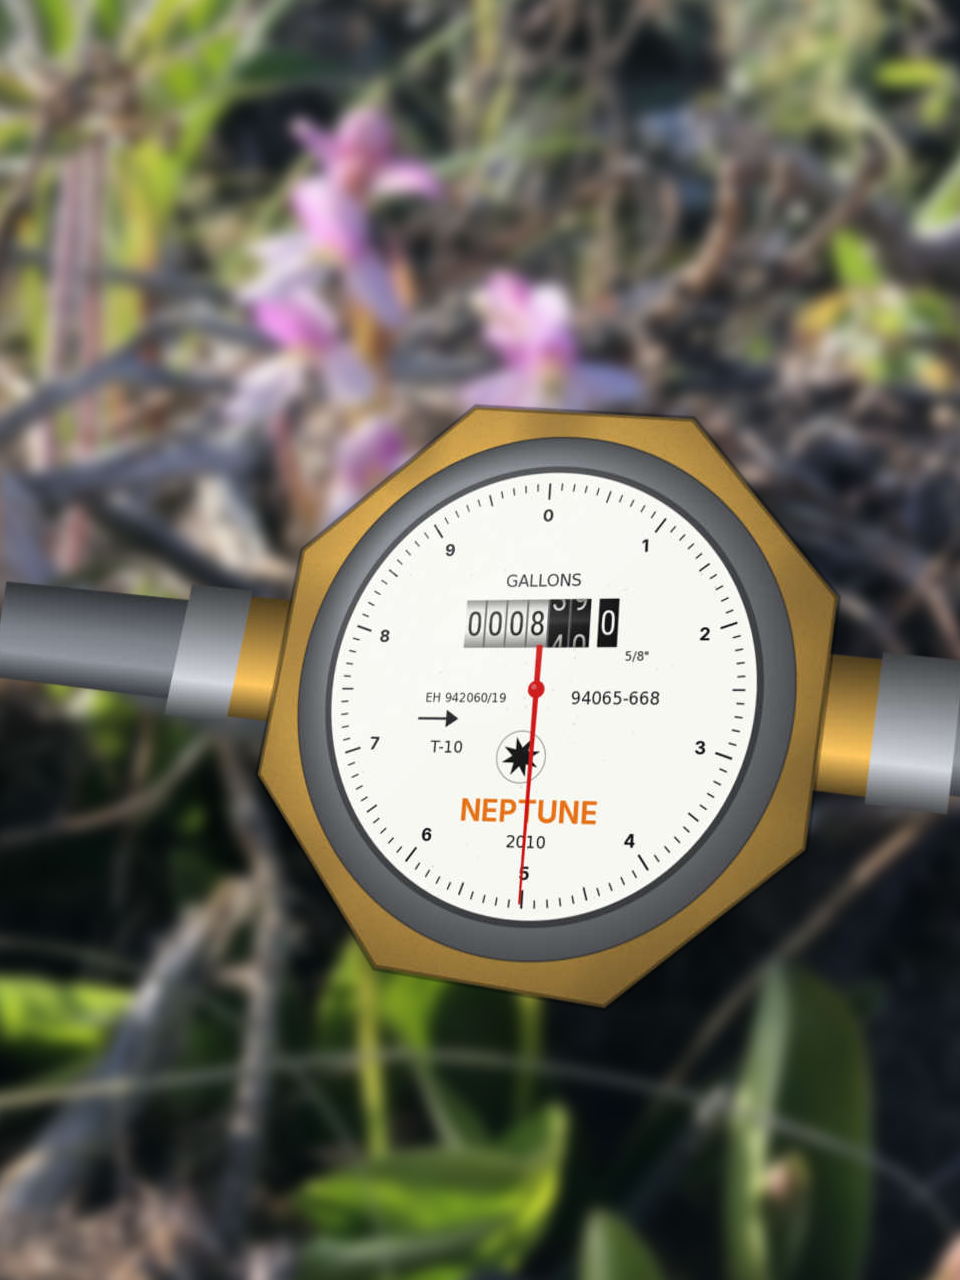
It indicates {"value": 8395.0, "unit": "gal"}
